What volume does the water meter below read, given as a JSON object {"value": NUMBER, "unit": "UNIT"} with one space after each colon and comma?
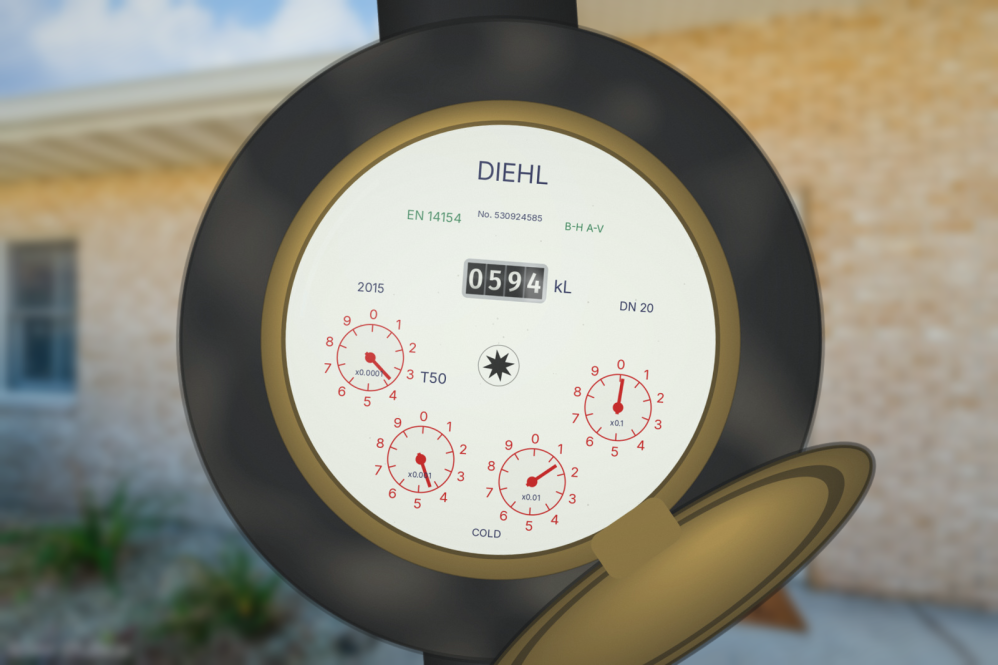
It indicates {"value": 594.0143, "unit": "kL"}
